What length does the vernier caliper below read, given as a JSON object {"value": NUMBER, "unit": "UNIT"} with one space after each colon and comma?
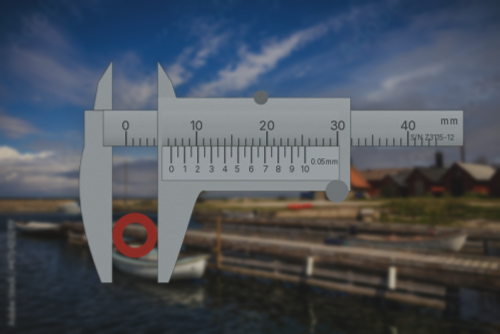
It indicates {"value": 6.4, "unit": "mm"}
